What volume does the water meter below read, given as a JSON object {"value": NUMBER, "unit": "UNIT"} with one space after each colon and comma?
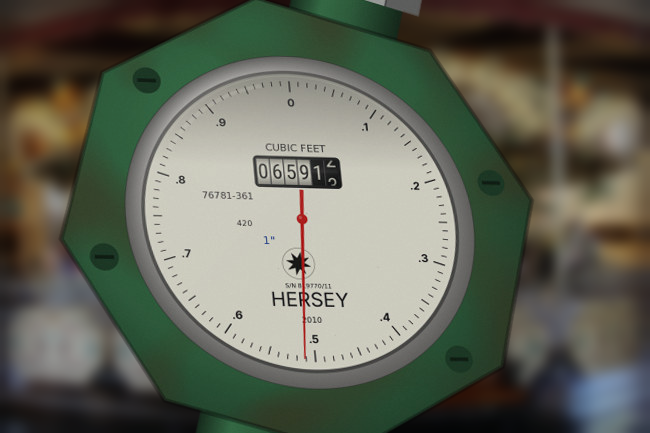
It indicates {"value": 65912.51, "unit": "ft³"}
